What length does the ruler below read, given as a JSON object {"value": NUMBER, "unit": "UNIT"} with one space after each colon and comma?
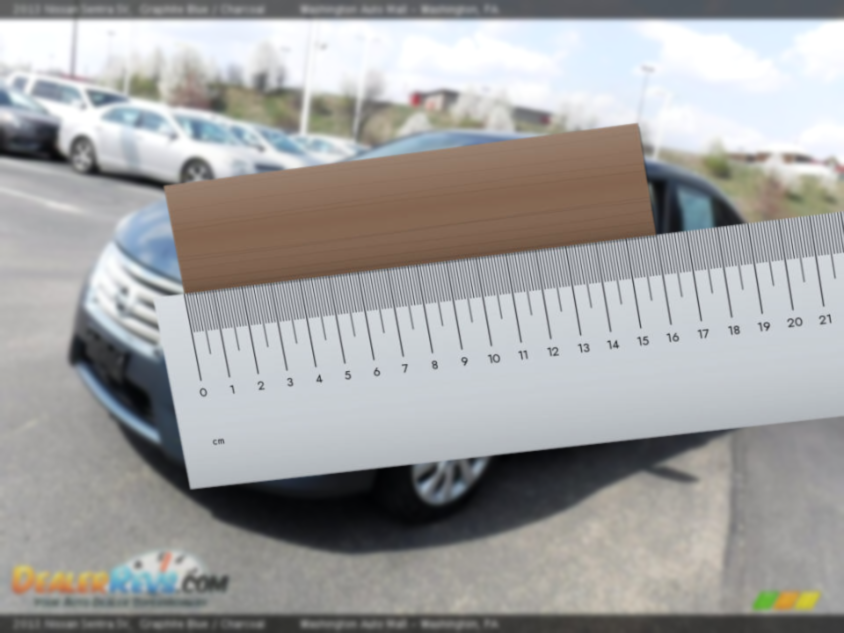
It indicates {"value": 16, "unit": "cm"}
